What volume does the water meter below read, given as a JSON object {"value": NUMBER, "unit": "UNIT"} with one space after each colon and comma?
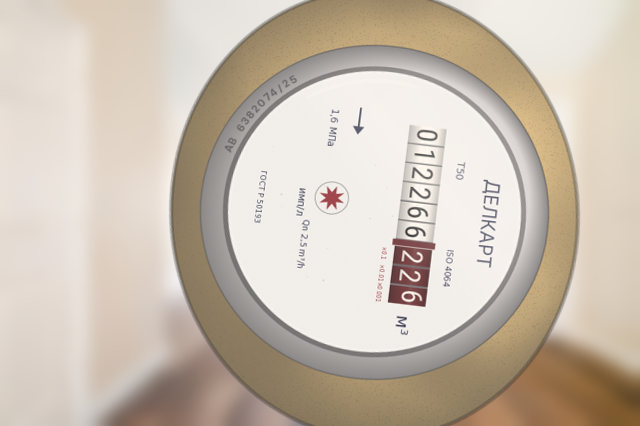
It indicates {"value": 12266.226, "unit": "m³"}
